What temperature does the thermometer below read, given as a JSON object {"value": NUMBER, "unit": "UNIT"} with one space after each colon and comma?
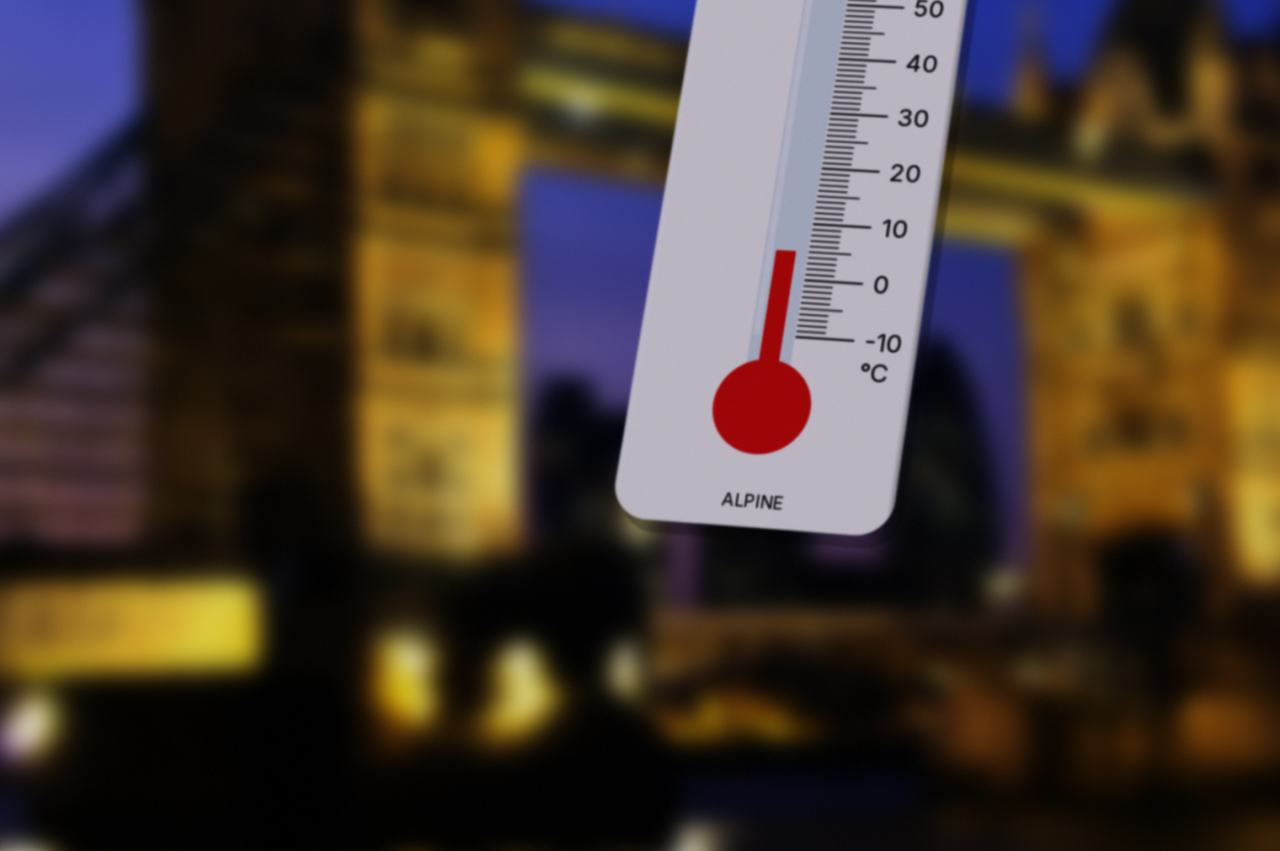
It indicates {"value": 5, "unit": "°C"}
